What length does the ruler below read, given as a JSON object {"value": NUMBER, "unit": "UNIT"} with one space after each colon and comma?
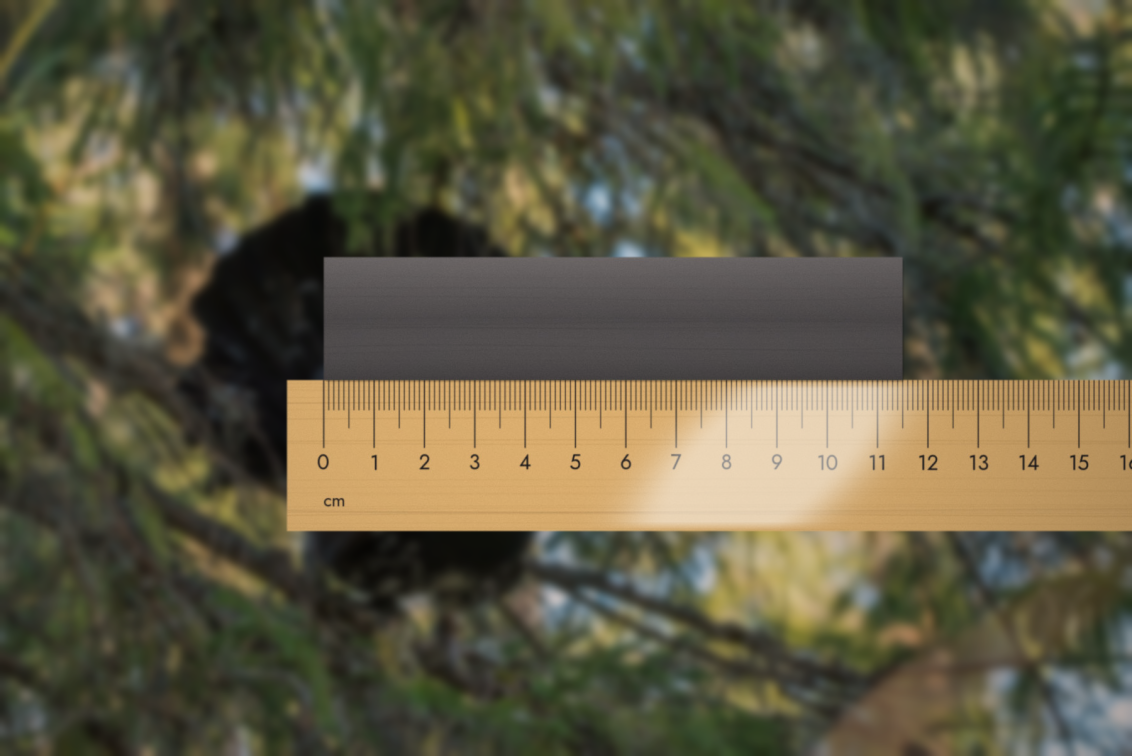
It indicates {"value": 11.5, "unit": "cm"}
